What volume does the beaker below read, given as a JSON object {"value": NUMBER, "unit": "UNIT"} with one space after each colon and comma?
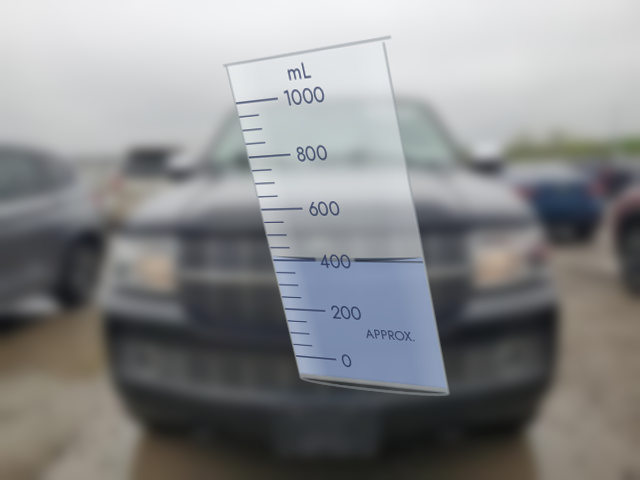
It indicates {"value": 400, "unit": "mL"}
